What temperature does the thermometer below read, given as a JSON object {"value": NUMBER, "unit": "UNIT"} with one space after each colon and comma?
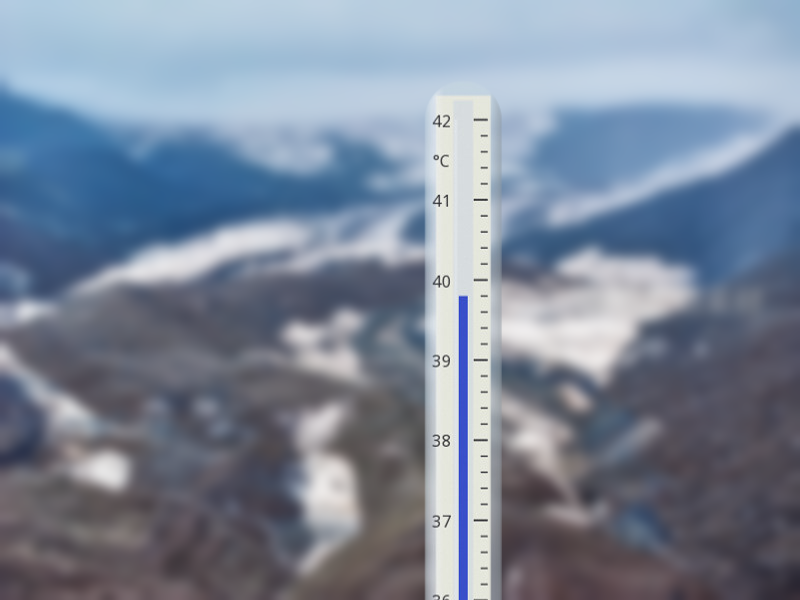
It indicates {"value": 39.8, "unit": "°C"}
